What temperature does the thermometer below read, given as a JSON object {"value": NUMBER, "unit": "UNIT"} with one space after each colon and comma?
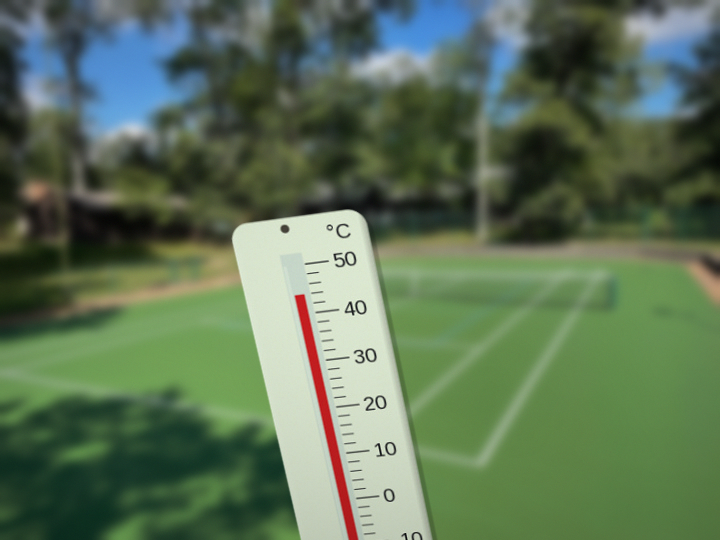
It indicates {"value": 44, "unit": "°C"}
